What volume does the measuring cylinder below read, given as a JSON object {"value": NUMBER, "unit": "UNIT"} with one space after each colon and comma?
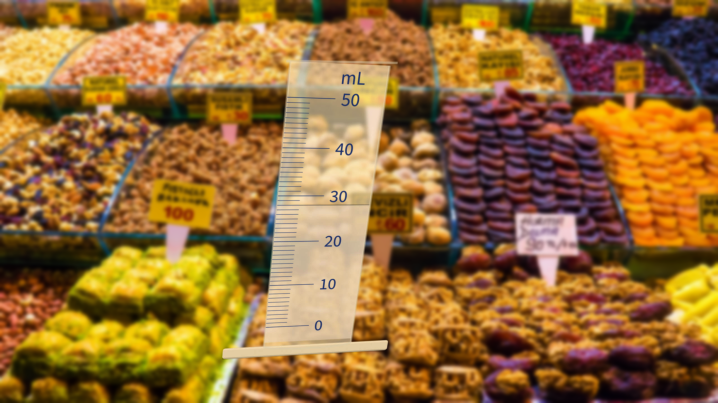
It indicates {"value": 28, "unit": "mL"}
